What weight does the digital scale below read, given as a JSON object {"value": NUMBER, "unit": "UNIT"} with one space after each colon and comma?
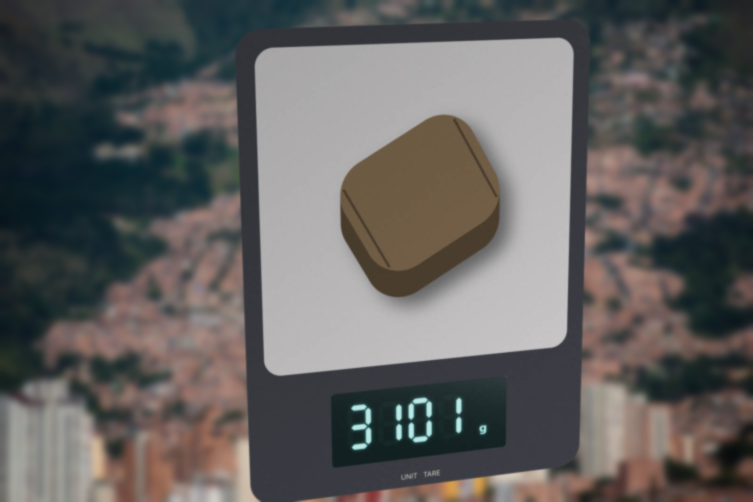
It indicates {"value": 3101, "unit": "g"}
